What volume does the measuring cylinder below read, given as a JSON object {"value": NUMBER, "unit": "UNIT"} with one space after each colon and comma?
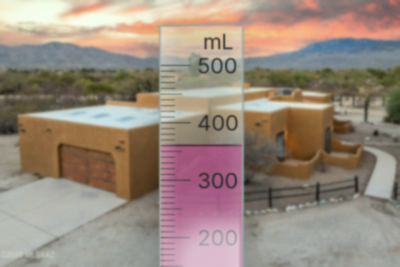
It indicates {"value": 360, "unit": "mL"}
